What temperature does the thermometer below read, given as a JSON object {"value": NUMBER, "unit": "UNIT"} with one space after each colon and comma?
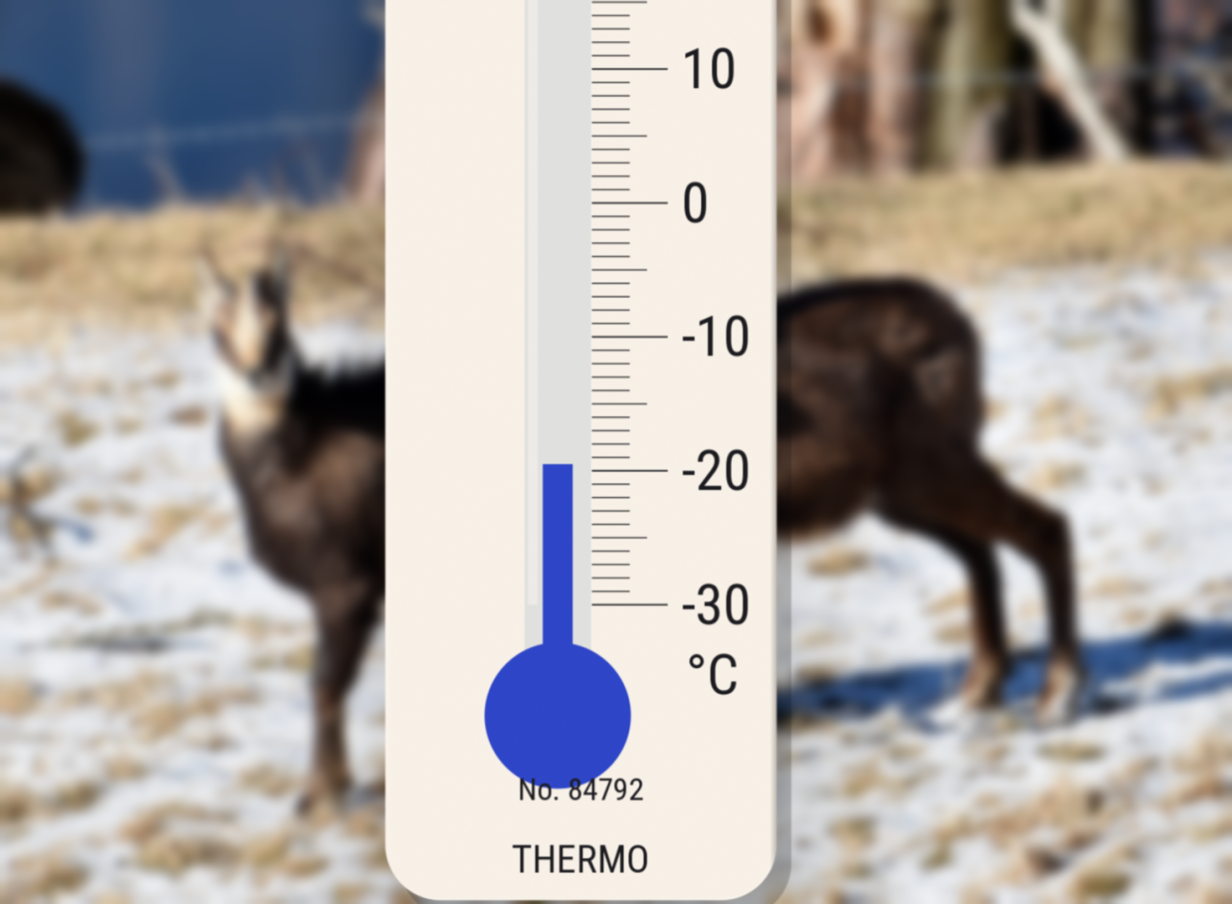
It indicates {"value": -19.5, "unit": "°C"}
